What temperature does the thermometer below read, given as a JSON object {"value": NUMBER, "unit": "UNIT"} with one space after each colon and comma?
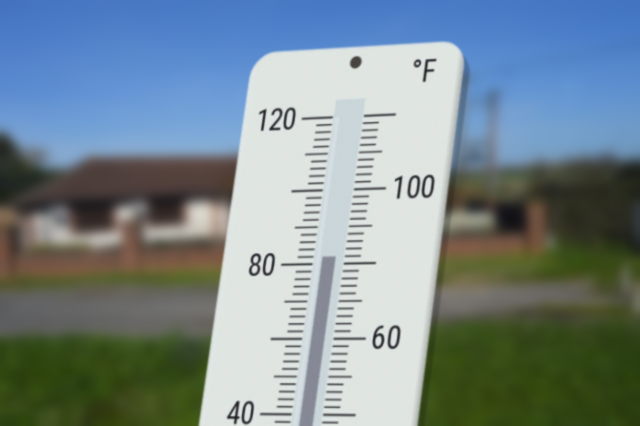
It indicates {"value": 82, "unit": "°F"}
